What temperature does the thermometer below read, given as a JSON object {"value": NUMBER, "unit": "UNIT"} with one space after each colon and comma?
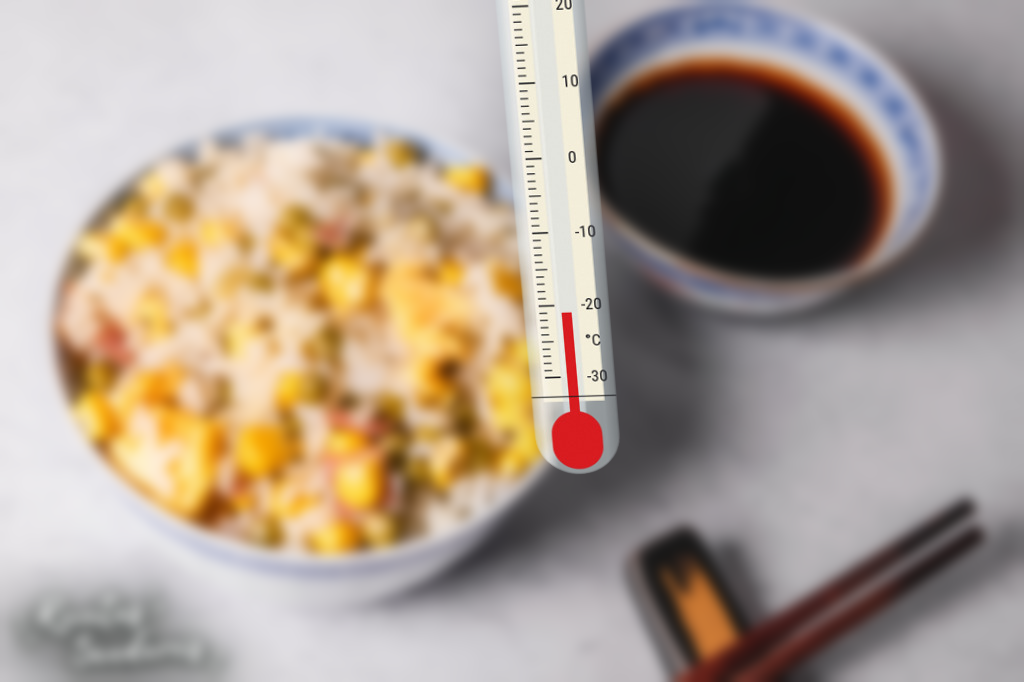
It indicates {"value": -21, "unit": "°C"}
